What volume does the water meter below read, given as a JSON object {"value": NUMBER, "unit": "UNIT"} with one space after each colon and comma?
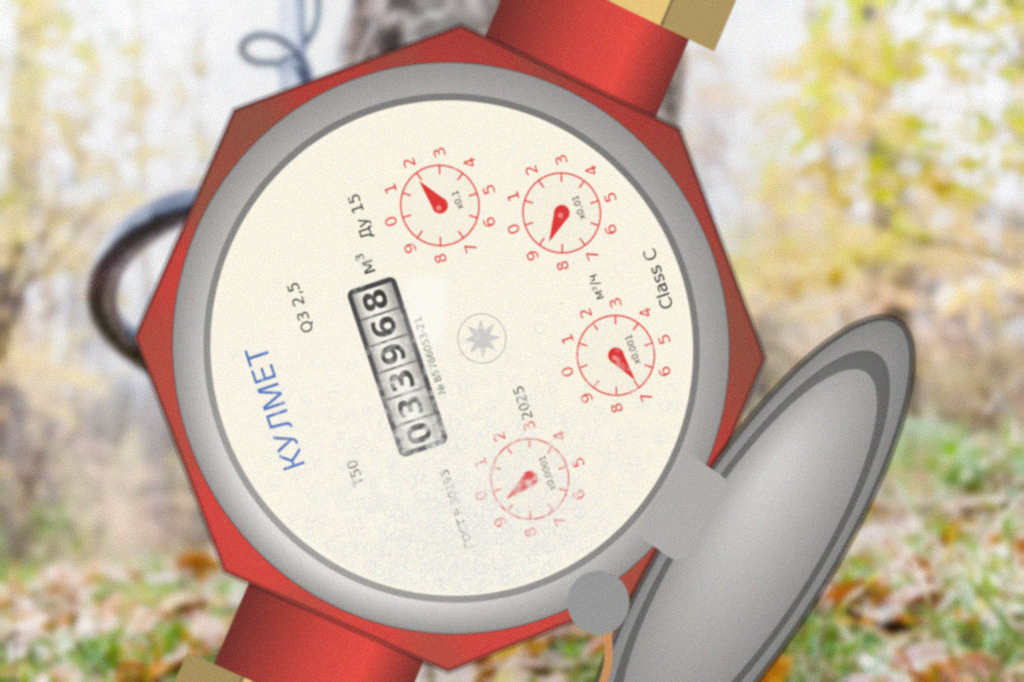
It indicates {"value": 33968.1869, "unit": "m³"}
